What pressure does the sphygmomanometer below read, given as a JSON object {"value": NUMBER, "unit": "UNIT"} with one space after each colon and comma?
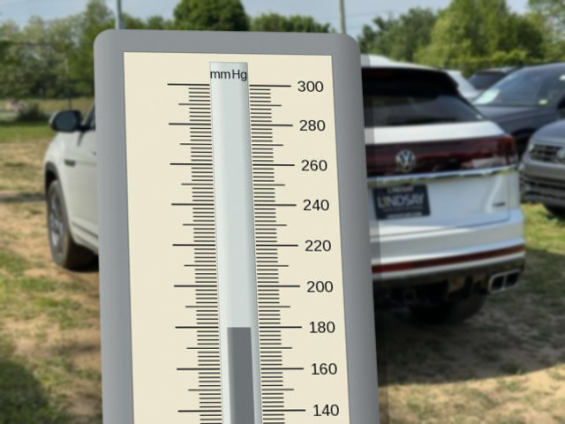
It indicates {"value": 180, "unit": "mmHg"}
